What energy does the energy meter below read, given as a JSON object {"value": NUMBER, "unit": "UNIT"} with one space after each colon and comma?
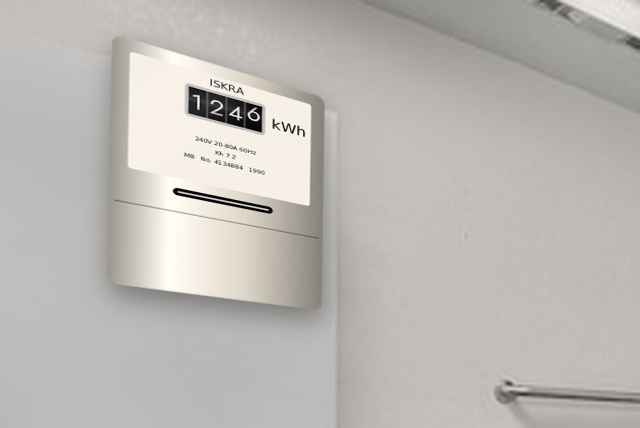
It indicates {"value": 1246, "unit": "kWh"}
